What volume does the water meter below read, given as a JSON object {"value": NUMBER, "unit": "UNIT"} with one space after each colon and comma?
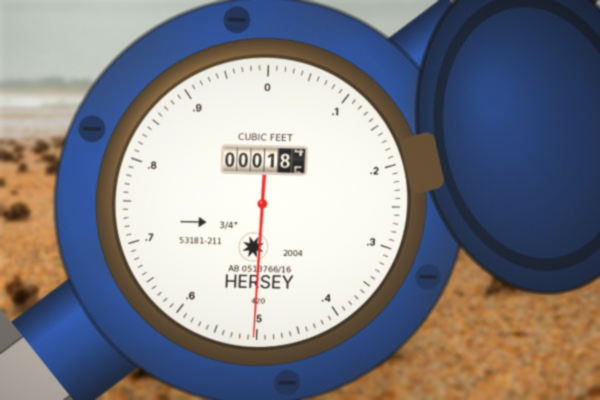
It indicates {"value": 184.50, "unit": "ft³"}
